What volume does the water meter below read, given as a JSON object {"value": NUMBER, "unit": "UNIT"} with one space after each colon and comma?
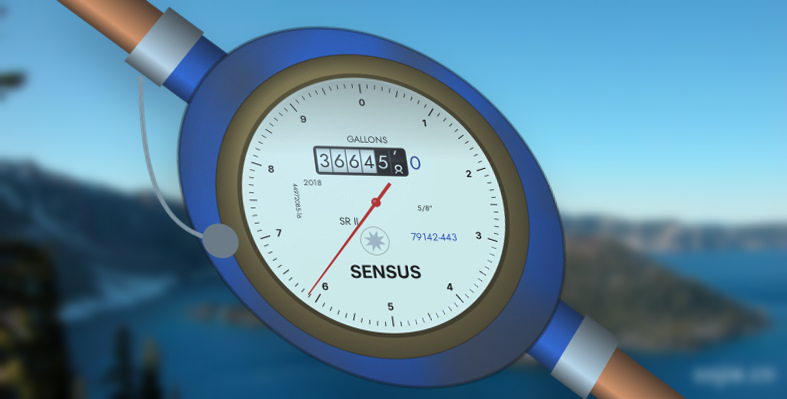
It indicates {"value": 3664576.1, "unit": "gal"}
